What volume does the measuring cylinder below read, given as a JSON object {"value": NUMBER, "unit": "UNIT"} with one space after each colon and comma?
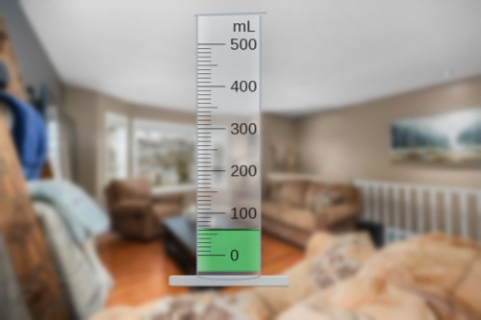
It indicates {"value": 60, "unit": "mL"}
